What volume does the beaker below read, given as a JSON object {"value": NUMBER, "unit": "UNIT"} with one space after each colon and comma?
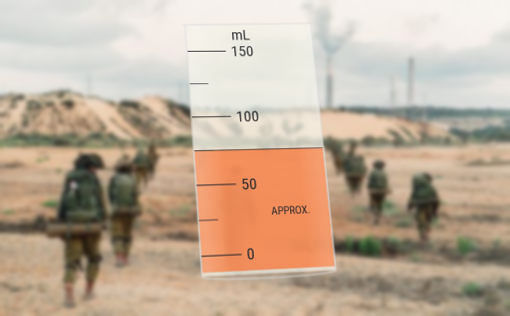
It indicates {"value": 75, "unit": "mL"}
